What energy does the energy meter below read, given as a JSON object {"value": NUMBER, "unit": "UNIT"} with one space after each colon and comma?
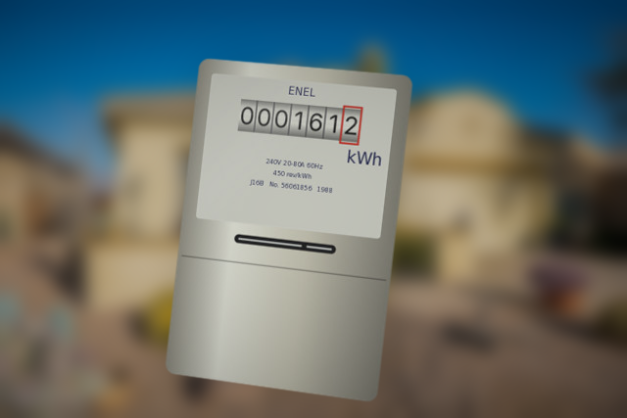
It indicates {"value": 161.2, "unit": "kWh"}
